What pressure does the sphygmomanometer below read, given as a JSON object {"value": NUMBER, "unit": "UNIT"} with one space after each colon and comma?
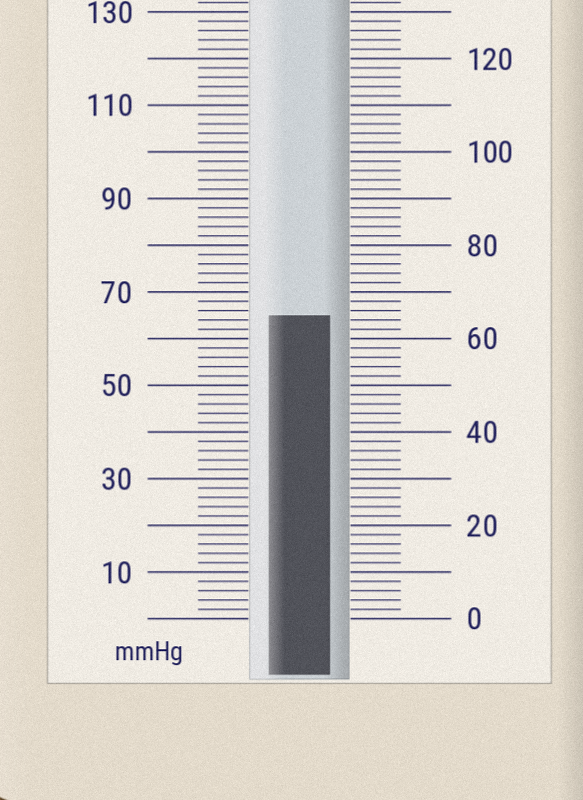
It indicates {"value": 65, "unit": "mmHg"}
